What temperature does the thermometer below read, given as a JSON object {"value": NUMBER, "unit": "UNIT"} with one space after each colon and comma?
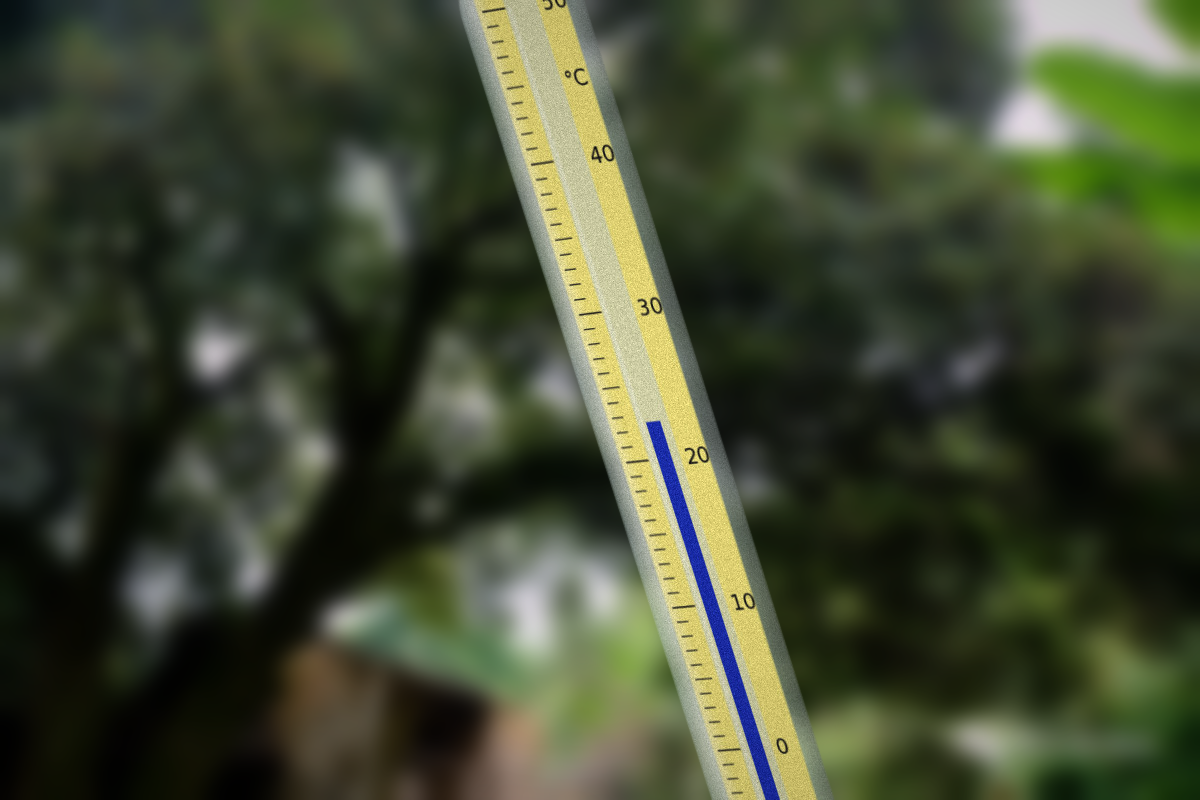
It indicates {"value": 22.5, "unit": "°C"}
